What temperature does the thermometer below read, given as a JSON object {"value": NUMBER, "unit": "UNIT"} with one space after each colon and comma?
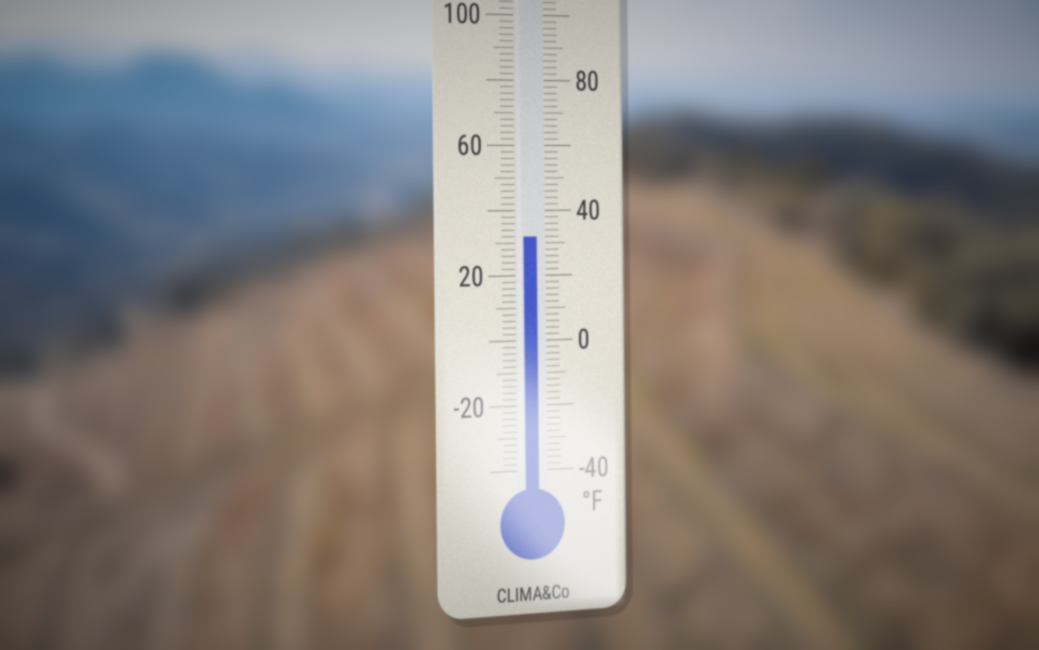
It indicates {"value": 32, "unit": "°F"}
